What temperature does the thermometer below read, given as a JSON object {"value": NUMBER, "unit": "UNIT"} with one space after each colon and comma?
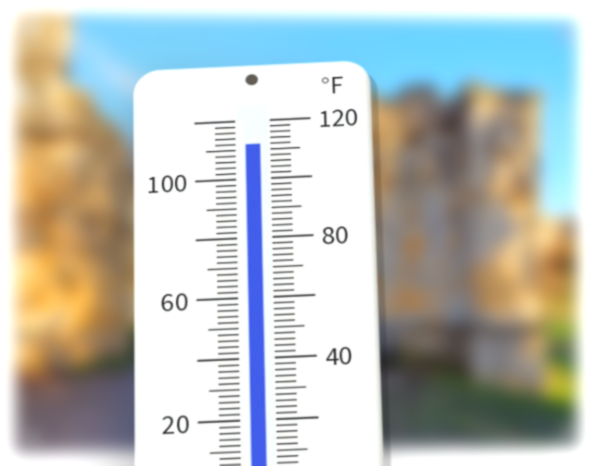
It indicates {"value": 112, "unit": "°F"}
